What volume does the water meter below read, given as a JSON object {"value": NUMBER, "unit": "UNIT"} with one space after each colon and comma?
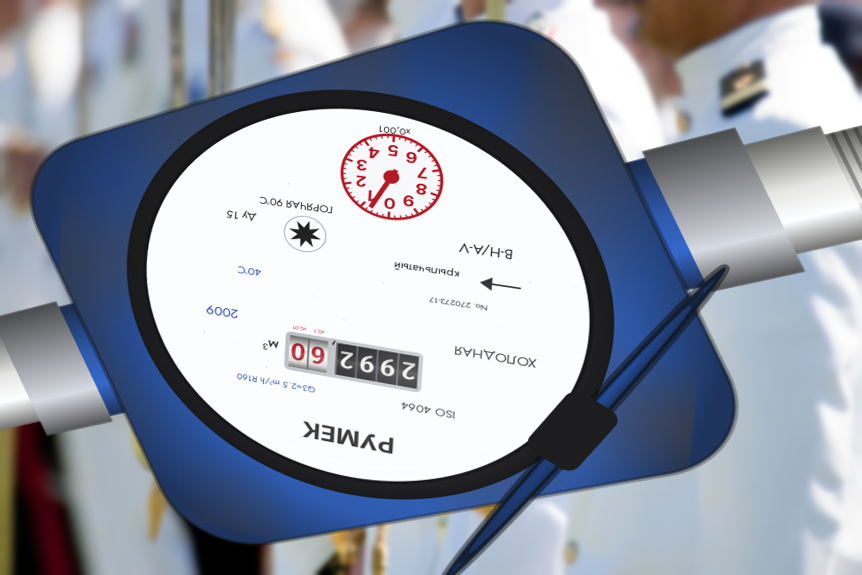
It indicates {"value": 2992.600, "unit": "m³"}
